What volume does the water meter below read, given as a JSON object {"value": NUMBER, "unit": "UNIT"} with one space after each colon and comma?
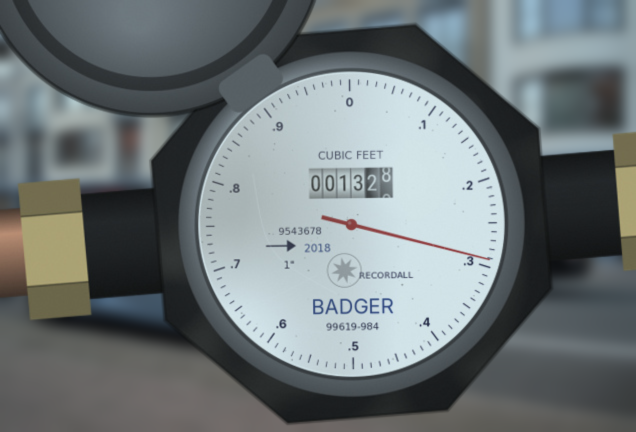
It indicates {"value": 1328.29, "unit": "ft³"}
